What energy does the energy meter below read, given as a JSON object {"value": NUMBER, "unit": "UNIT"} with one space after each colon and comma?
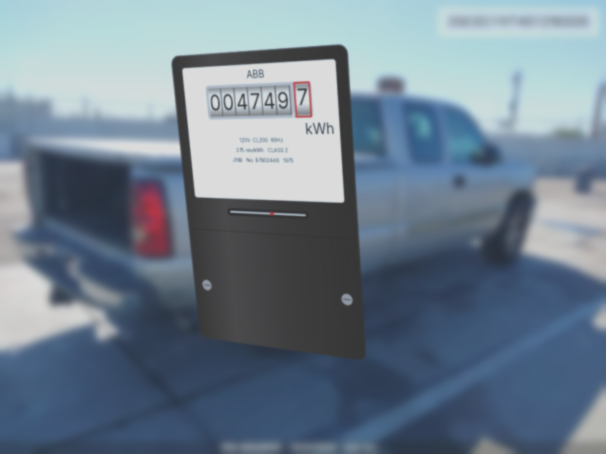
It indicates {"value": 4749.7, "unit": "kWh"}
